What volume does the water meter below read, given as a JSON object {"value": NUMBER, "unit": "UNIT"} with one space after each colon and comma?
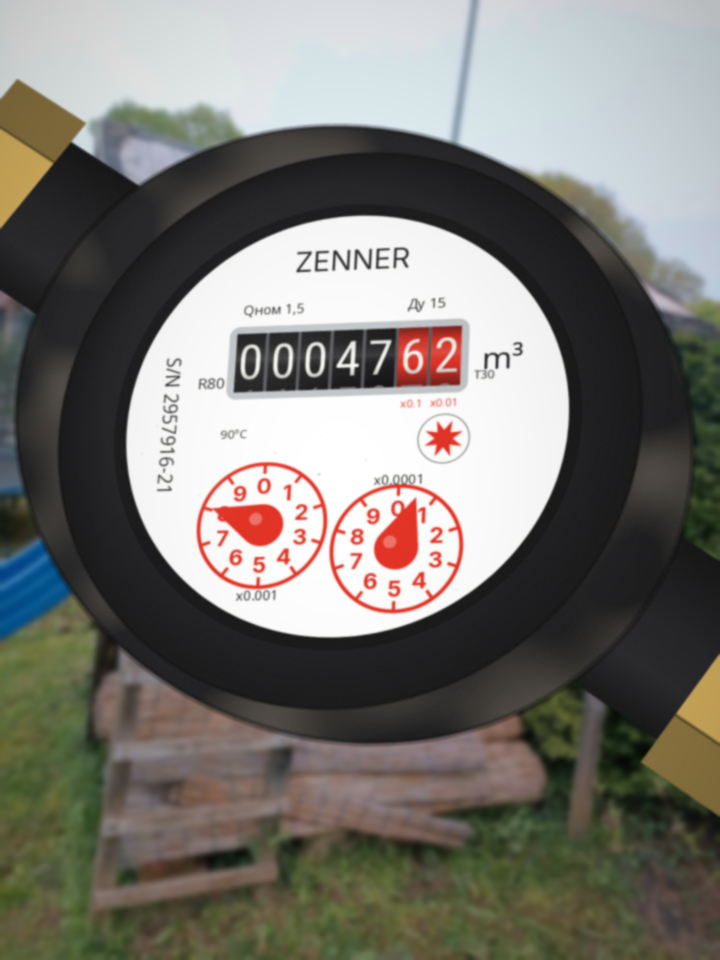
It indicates {"value": 47.6280, "unit": "m³"}
